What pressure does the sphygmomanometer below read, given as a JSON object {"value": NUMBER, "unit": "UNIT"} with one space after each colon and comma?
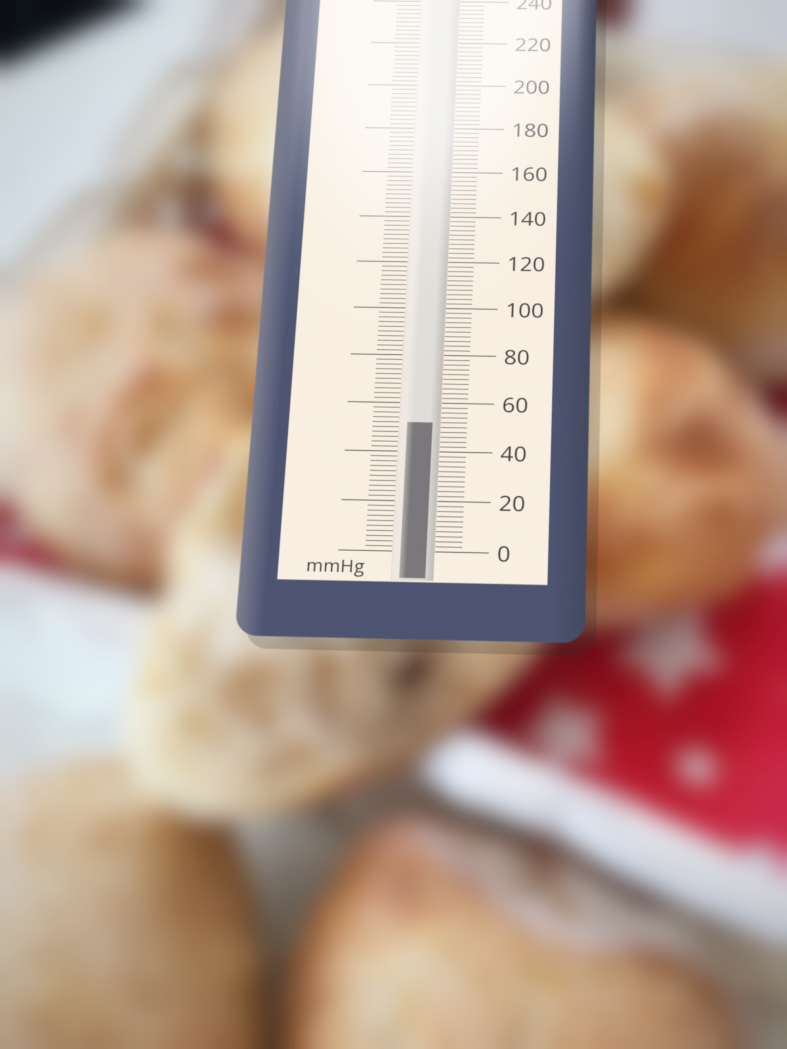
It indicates {"value": 52, "unit": "mmHg"}
